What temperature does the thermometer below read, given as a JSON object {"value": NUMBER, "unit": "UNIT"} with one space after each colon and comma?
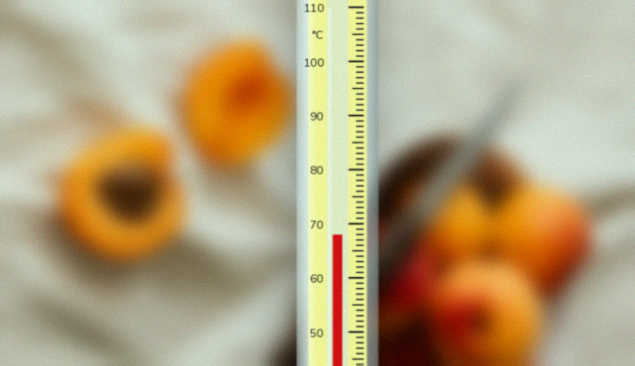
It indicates {"value": 68, "unit": "°C"}
